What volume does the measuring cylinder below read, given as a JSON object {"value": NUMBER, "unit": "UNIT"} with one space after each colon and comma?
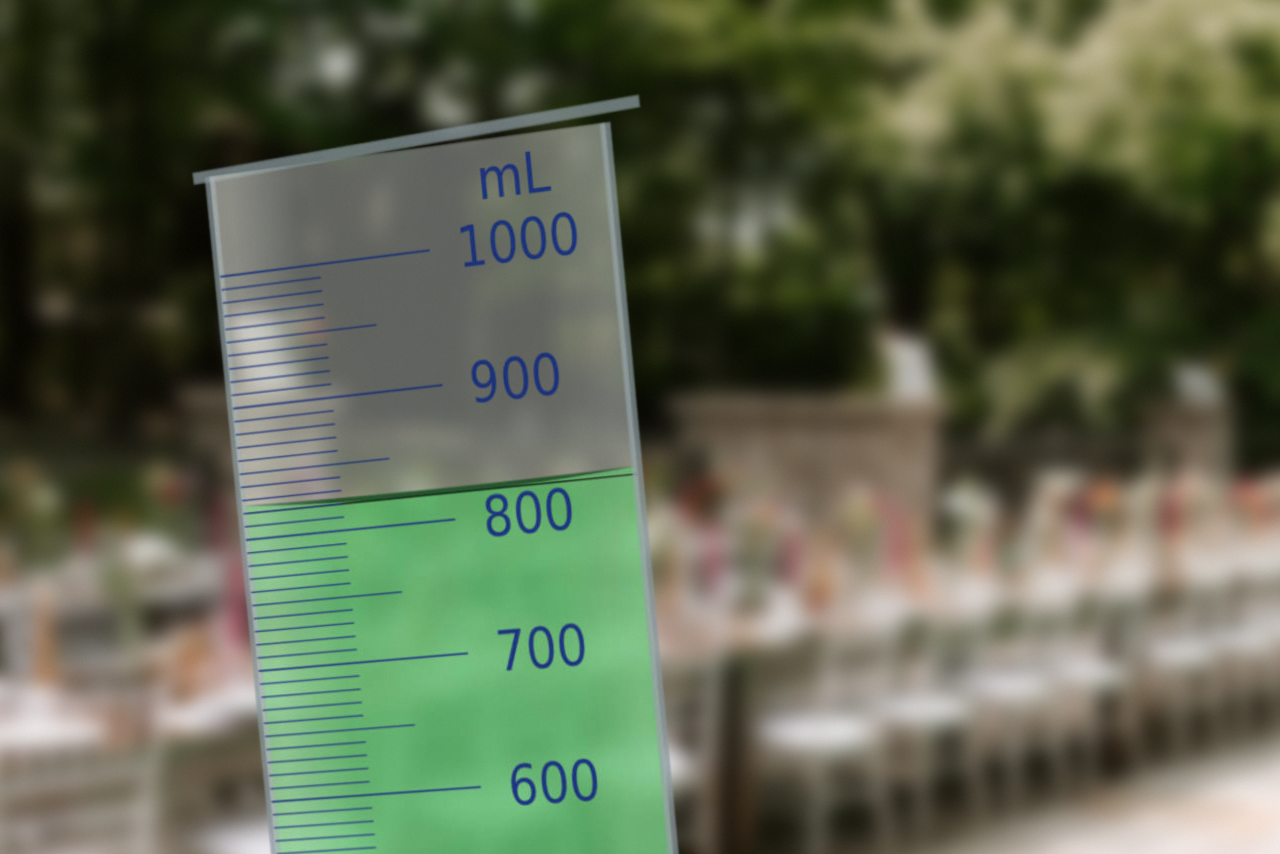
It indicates {"value": 820, "unit": "mL"}
